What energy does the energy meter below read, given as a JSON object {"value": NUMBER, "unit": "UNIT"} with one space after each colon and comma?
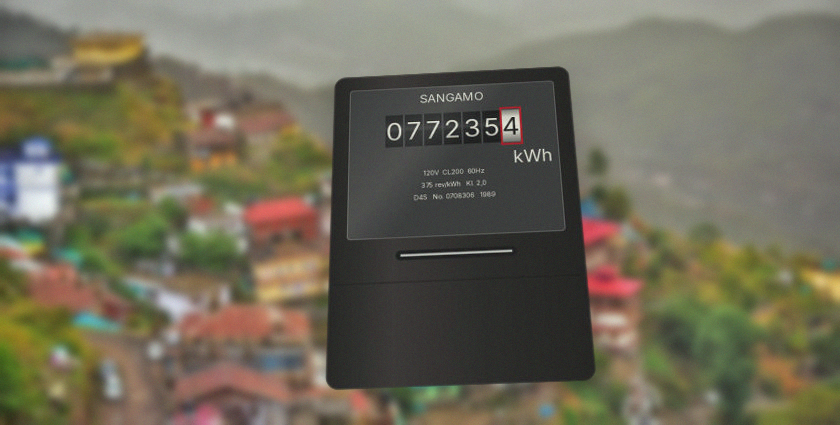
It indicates {"value": 77235.4, "unit": "kWh"}
